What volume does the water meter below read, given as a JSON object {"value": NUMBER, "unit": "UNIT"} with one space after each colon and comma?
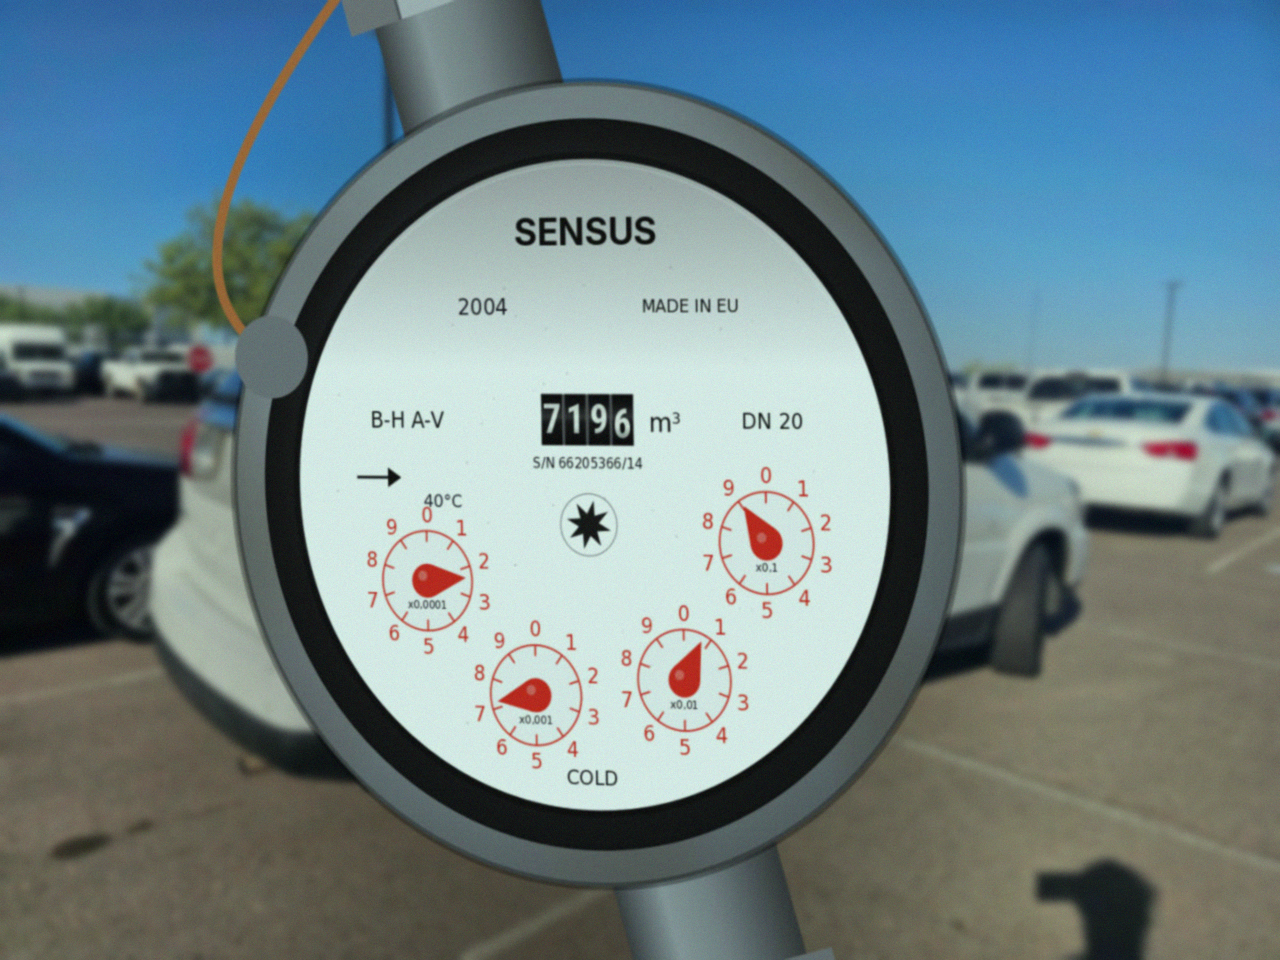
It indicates {"value": 7195.9072, "unit": "m³"}
